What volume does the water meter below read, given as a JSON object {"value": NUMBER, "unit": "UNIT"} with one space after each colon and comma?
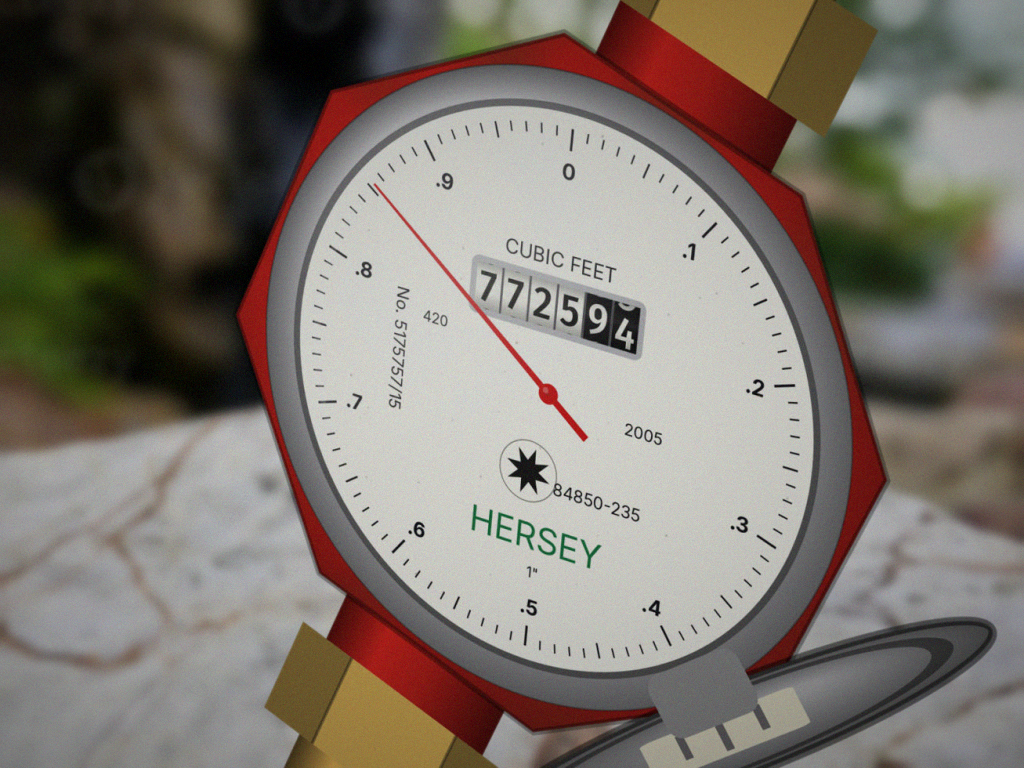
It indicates {"value": 772593.85, "unit": "ft³"}
